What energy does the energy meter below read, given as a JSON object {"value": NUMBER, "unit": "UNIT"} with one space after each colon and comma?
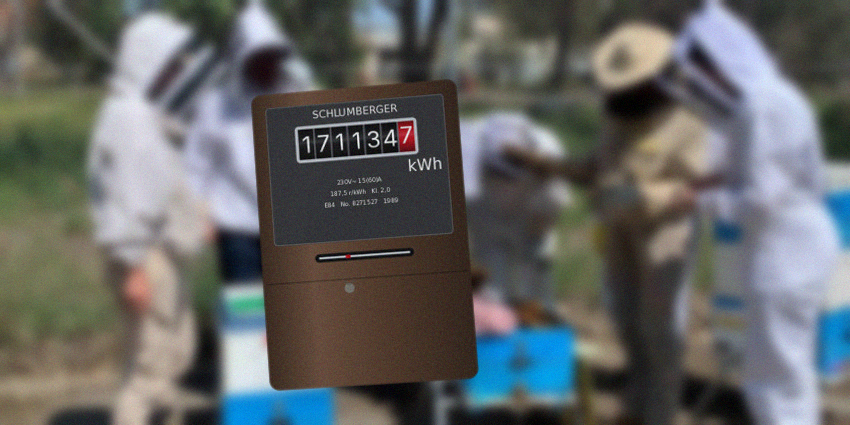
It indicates {"value": 171134.7, "unit": "kWh"}
